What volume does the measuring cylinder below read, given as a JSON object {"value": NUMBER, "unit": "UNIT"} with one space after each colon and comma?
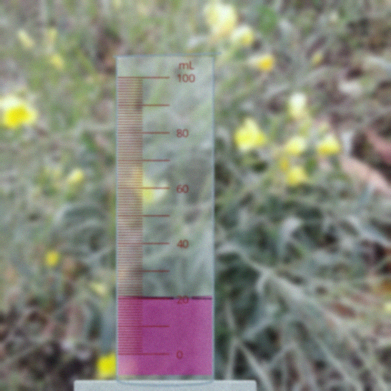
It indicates {"value": 20, "unit": "mL"}
